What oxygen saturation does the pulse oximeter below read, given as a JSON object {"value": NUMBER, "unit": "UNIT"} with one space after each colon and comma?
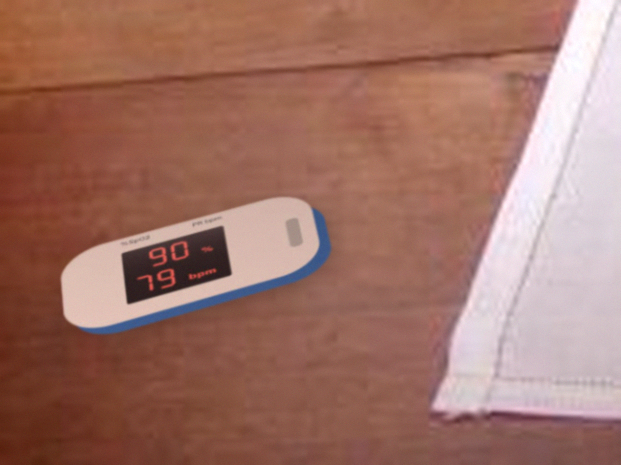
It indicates {"value": 90, "unit": "%"}
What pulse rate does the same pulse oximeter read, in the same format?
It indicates {"value": 79, "unit": "bpm"}
